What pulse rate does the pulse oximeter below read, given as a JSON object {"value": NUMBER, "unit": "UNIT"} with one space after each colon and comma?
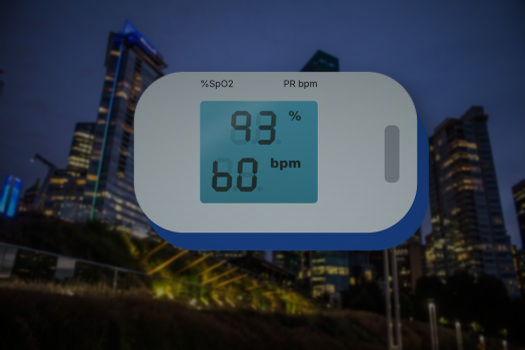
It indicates {"value": 60, "unit": "bpm"}
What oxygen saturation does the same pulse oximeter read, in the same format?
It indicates {"value": 93, "unit": "%"}
